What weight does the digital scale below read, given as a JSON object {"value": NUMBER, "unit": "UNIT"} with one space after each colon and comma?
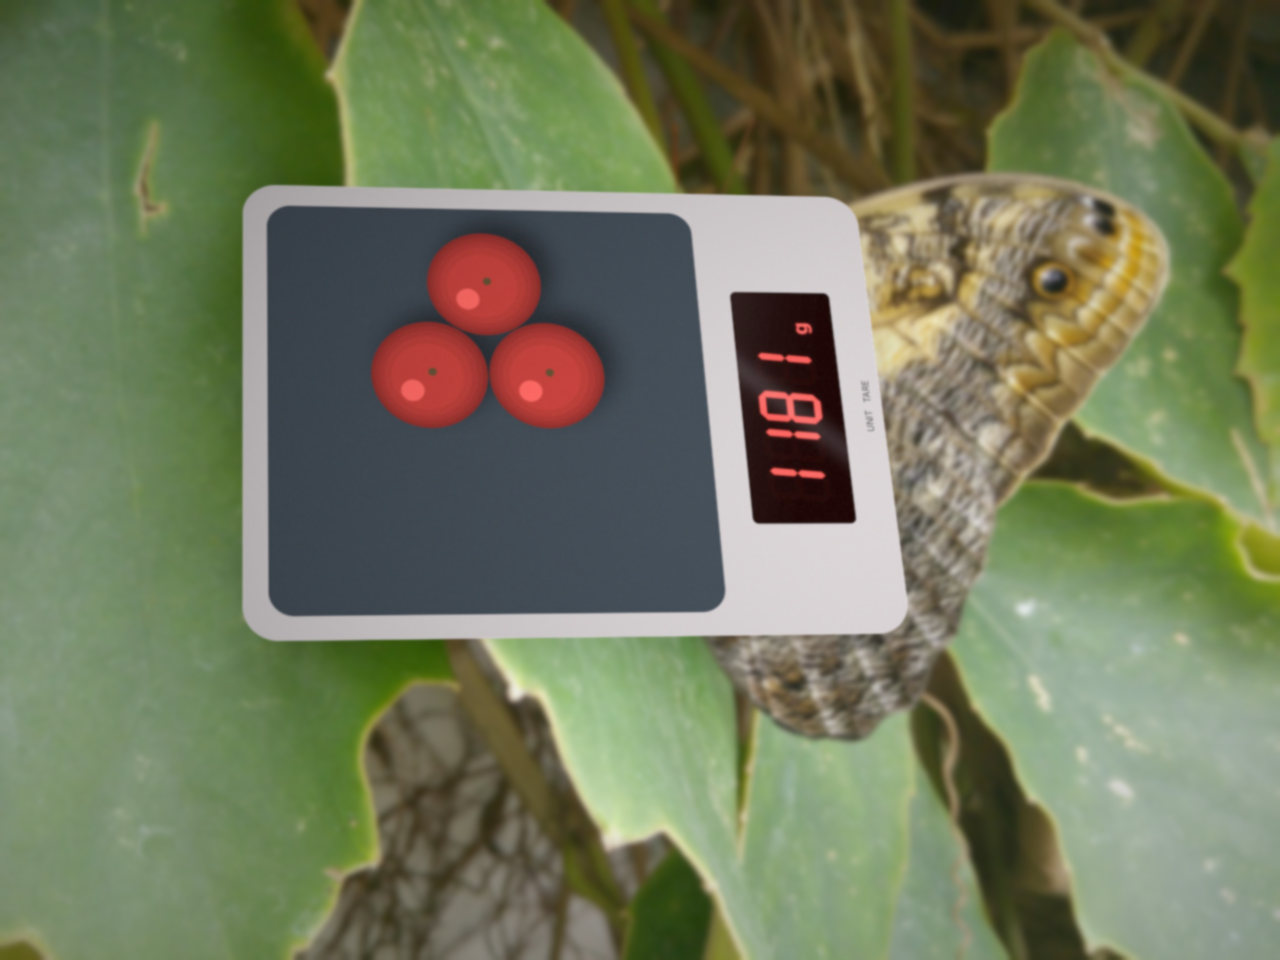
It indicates {"value": 1181, "unit": "g"}
